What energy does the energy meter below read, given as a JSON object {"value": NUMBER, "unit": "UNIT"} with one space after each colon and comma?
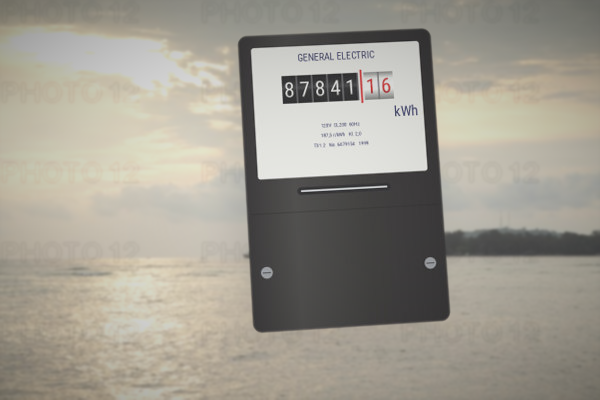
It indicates {"value": 87841.16, "unit": "kWh"}
